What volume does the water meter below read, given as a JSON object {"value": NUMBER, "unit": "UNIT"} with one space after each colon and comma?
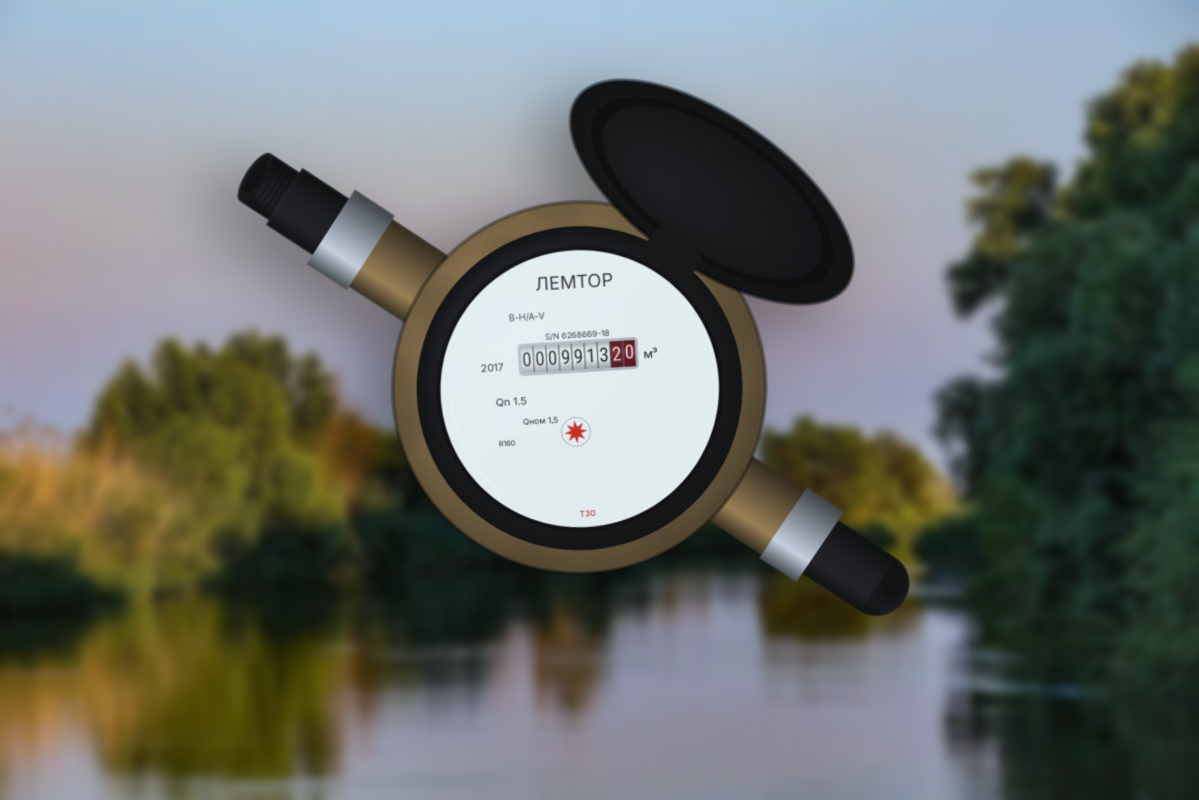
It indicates {"value": 9913.20, "unit": "m³"}
